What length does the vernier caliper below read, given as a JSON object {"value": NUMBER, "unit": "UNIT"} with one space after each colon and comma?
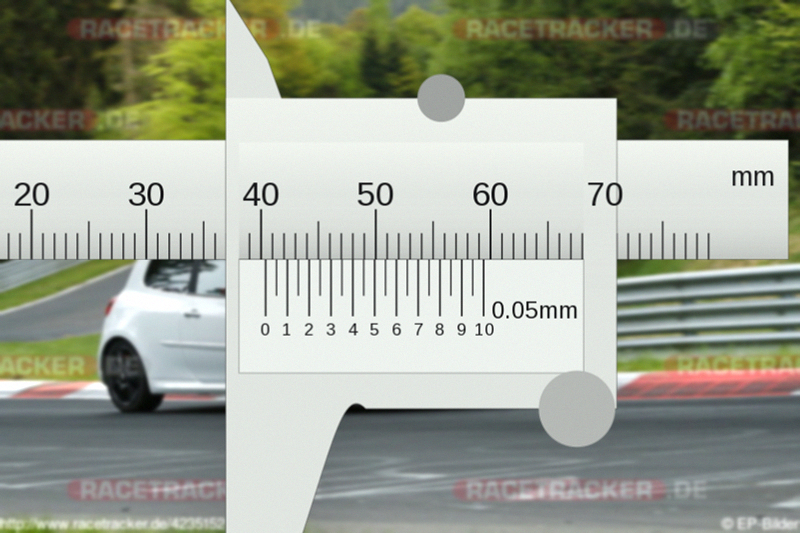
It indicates {"value": 40.4, "unit": "mm"}
